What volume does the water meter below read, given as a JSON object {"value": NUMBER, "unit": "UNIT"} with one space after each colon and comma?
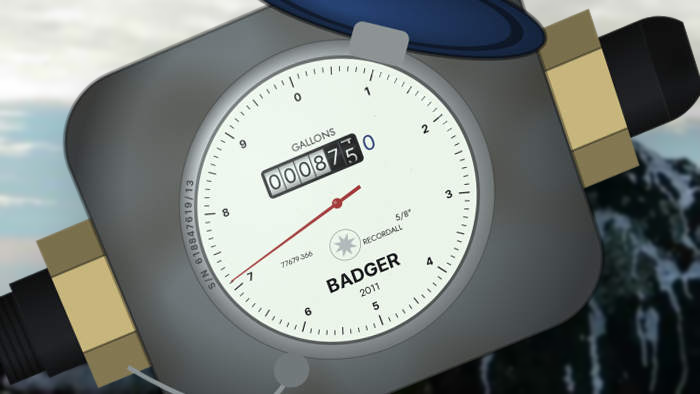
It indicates {"value": 8747.1, "unit": "gal"}
